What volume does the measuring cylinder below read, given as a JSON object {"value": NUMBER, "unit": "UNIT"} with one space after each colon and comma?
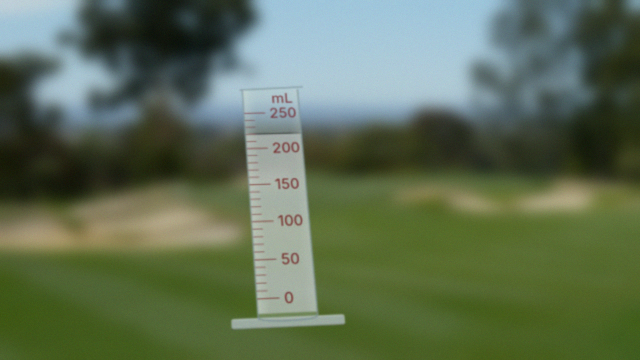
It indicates {"value": 220, "unit": "mL"}
